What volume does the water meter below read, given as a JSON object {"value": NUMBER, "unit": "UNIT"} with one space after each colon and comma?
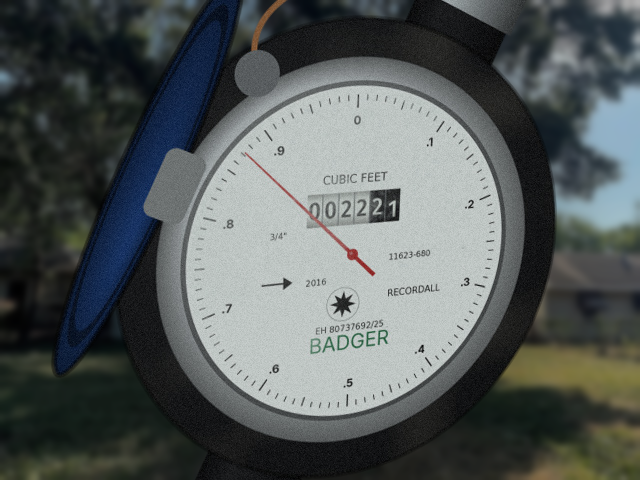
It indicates {"value": 2220.87, "unit": "ft³"}
